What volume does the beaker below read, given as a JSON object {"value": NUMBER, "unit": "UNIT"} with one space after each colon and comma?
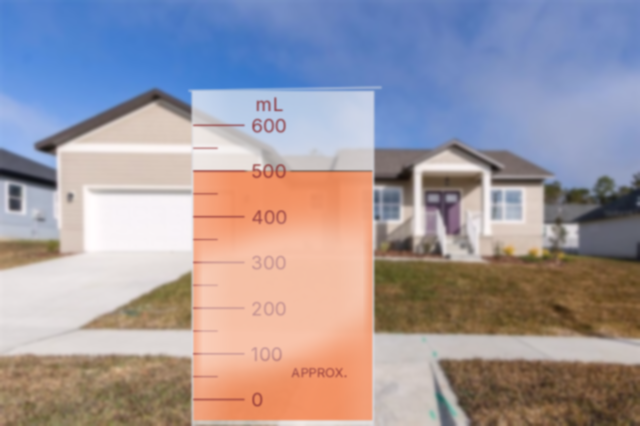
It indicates {"value": 500, "unit": "mL"}
